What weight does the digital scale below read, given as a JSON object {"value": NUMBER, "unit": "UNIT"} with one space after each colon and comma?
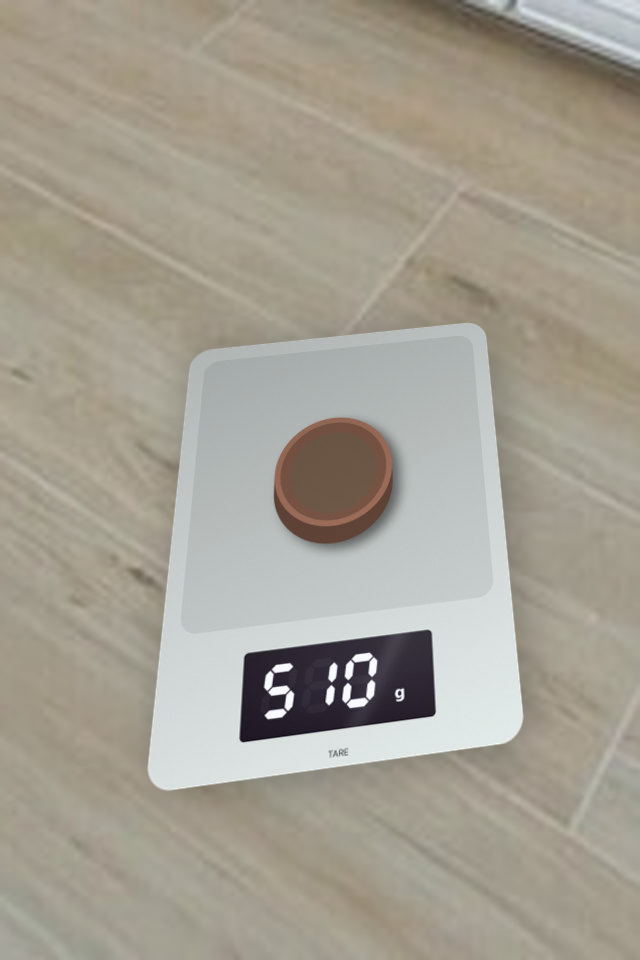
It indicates {"value": 510, "unit": "g"}
